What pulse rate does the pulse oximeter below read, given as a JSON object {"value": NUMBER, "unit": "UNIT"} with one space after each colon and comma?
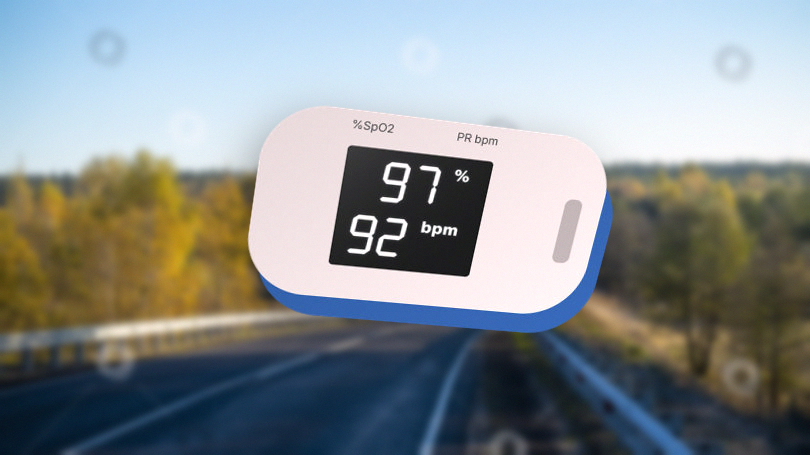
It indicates {"value": 92, "unit": "bpm"}
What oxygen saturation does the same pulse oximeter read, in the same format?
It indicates {"value": 97, "unit": "%"}
